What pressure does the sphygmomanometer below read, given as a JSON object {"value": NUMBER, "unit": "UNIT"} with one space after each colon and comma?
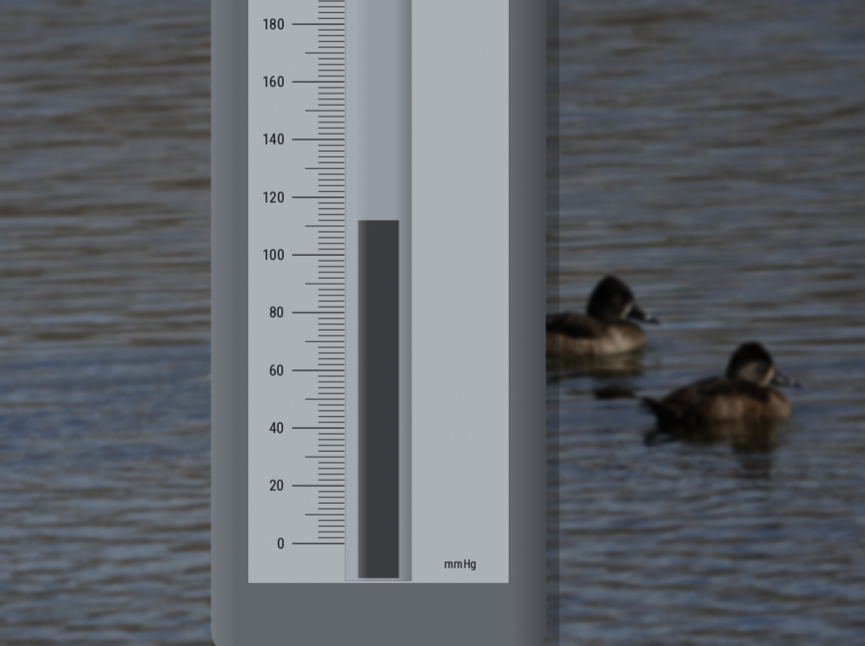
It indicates {"value": 112, "unit": "mmHg"}
